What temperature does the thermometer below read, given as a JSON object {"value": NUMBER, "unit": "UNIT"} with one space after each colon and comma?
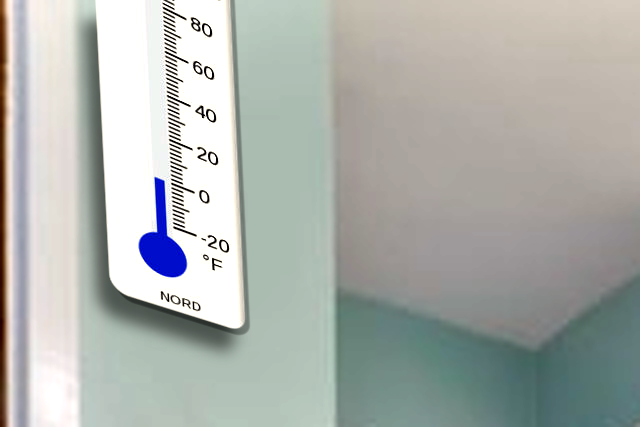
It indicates {"value": 0, "unit": "°F"}
